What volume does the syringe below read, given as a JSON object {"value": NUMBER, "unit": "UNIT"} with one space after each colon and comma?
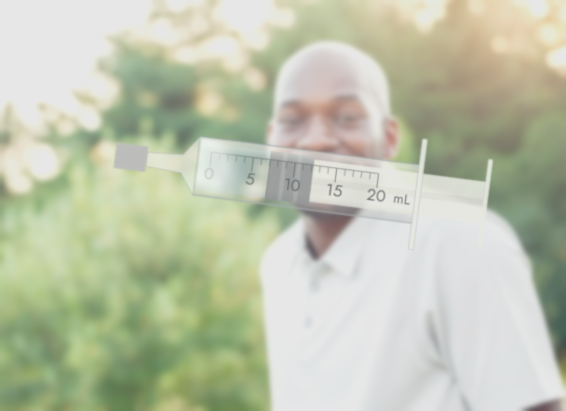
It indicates {"value": 7, "unit": "mL"}
